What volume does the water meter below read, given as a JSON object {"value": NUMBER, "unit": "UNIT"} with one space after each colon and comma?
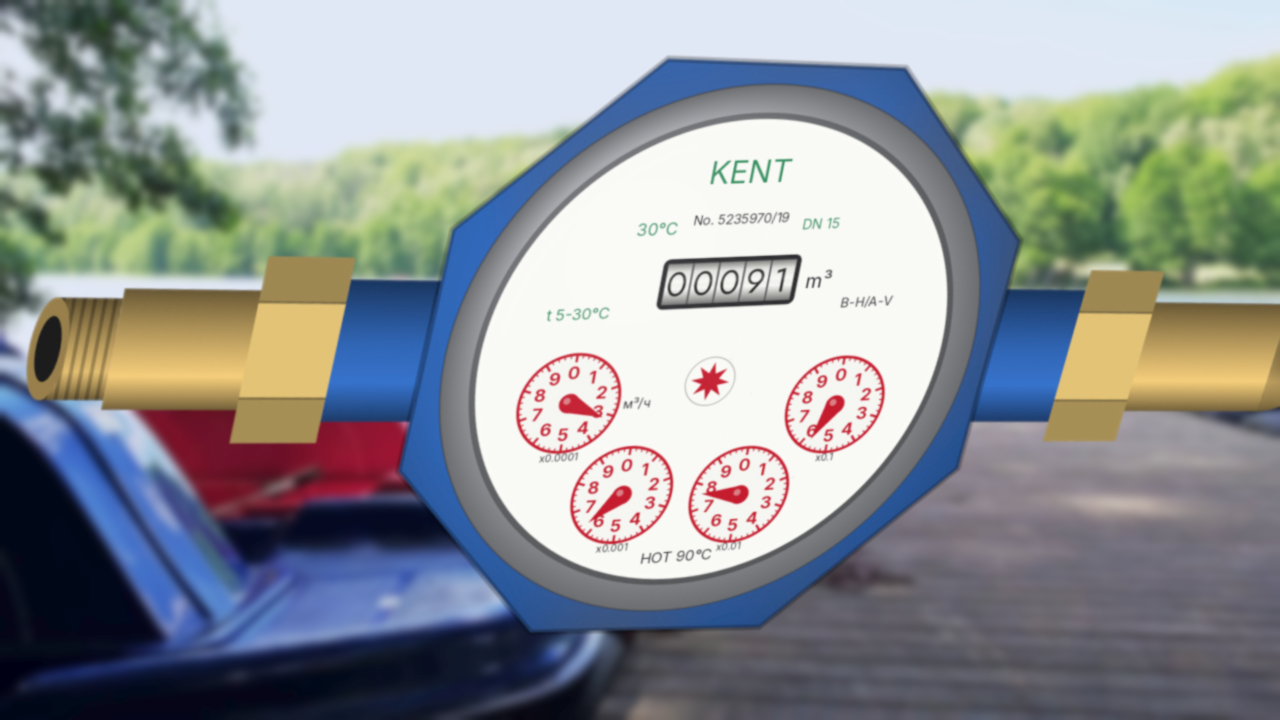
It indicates {"value": 91.5763, "unit": "m³"}
